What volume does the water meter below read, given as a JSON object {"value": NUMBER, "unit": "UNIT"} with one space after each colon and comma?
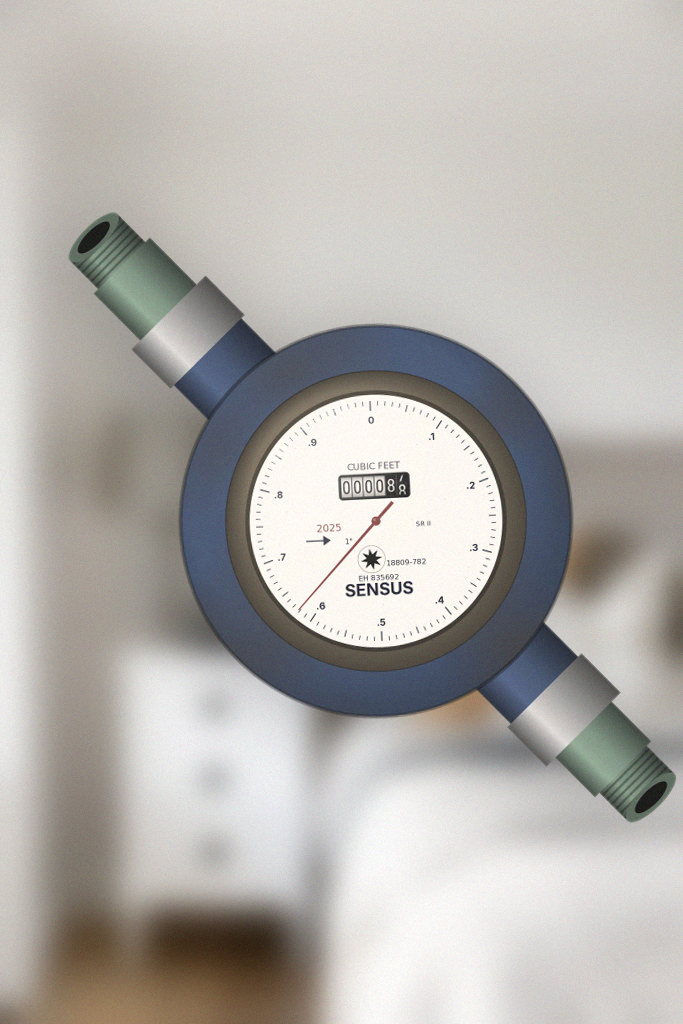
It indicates {"value": 87.62, "unit": "ft³"}
